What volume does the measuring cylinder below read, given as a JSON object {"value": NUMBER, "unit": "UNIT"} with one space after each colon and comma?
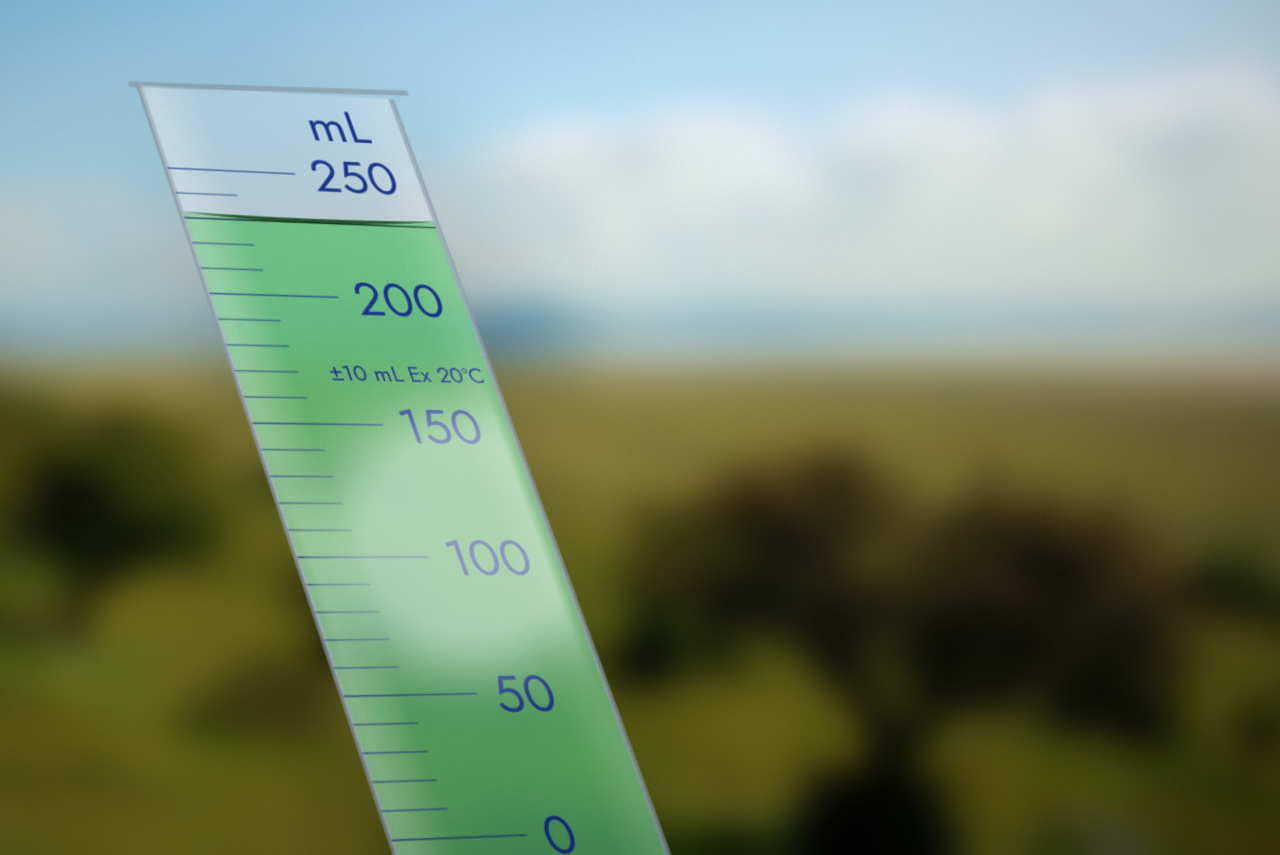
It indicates {"value": 230, "unit": "mL"}
